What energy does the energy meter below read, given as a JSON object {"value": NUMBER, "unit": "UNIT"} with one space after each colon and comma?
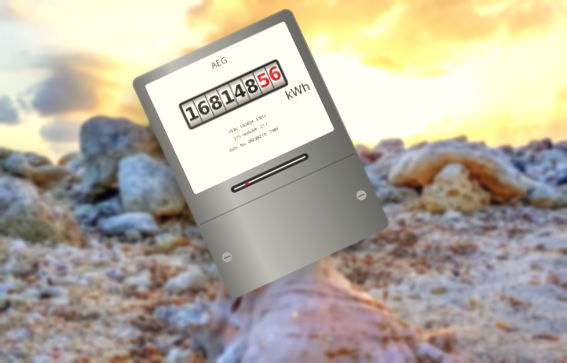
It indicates {"value": 168148.56, "unit": "kWh"}
